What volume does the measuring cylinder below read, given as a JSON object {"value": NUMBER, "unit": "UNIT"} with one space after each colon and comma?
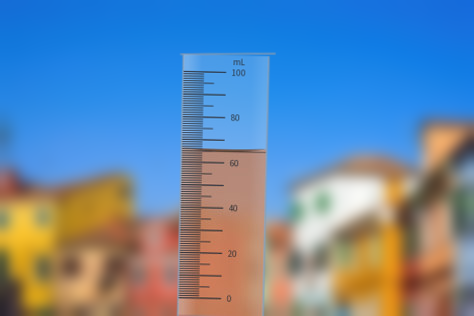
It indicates {"value": 65, "unit": "mL"}
